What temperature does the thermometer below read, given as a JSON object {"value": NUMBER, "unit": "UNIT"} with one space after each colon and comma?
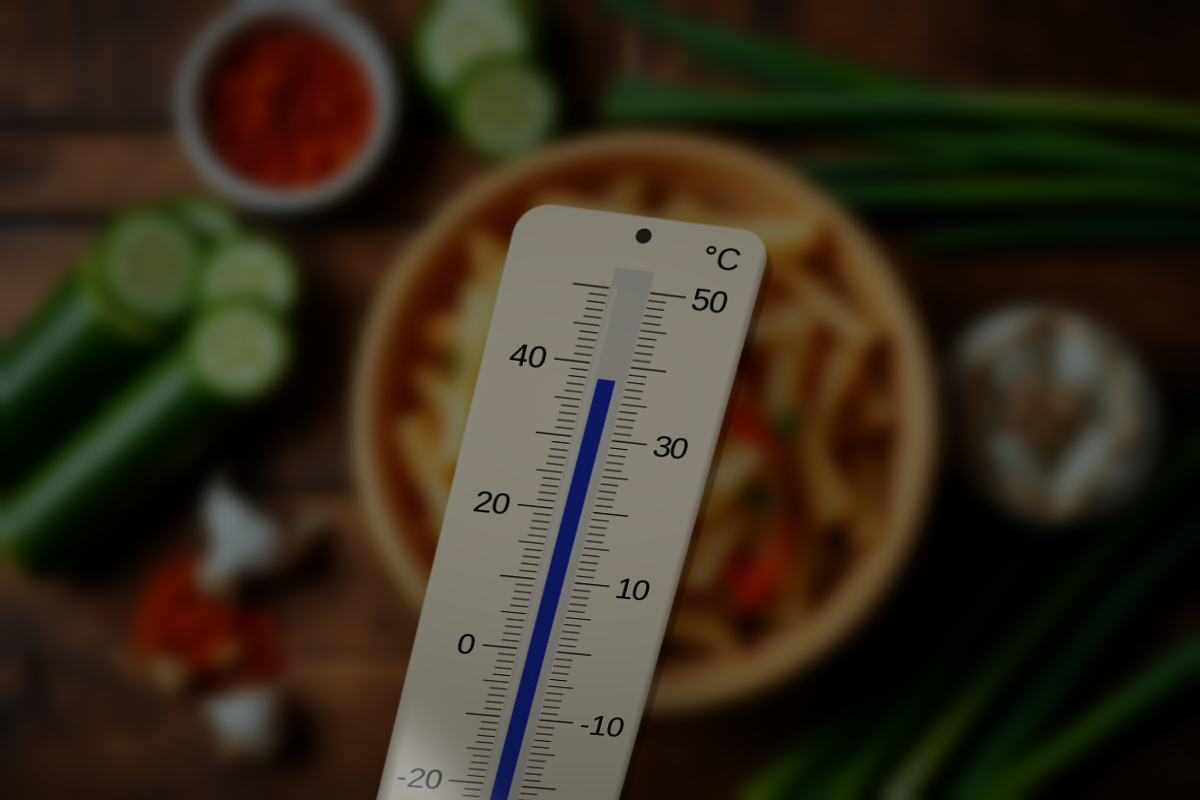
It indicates {"value": 38, "unit": "°C"}
